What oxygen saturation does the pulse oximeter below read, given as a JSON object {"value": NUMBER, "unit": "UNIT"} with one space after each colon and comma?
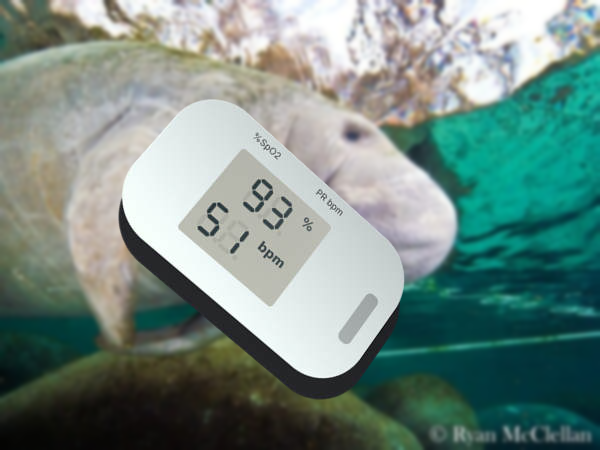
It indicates {"value": 93, "unit": "%"}
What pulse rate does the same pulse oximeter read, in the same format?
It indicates {"value": 51, "unit": "bpm"}
